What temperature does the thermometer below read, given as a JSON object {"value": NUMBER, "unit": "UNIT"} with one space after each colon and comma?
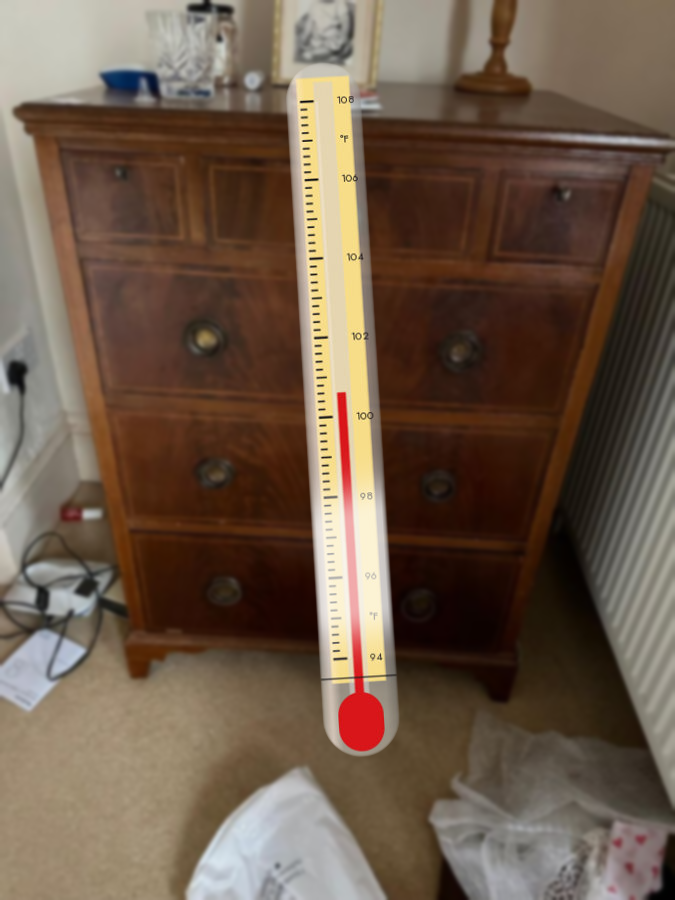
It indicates {"value": 100.6, "unit": "°F"}
